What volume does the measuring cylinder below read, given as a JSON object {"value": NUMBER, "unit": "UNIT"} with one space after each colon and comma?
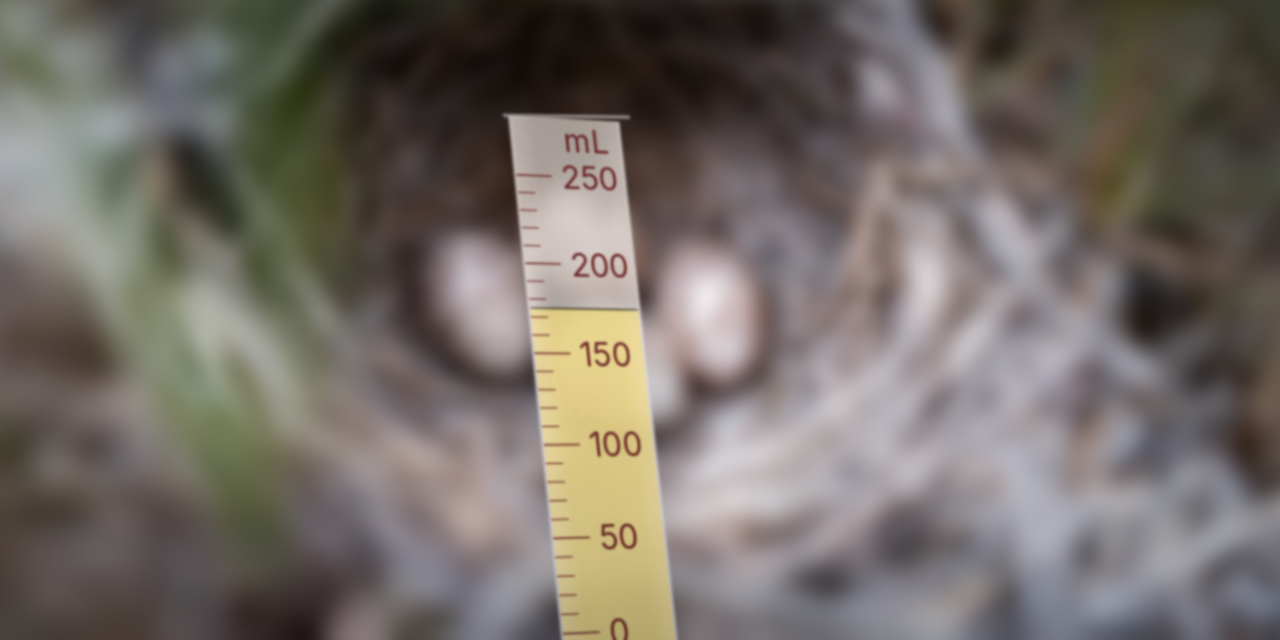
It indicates {"value": 175, "unit": "mL"}
